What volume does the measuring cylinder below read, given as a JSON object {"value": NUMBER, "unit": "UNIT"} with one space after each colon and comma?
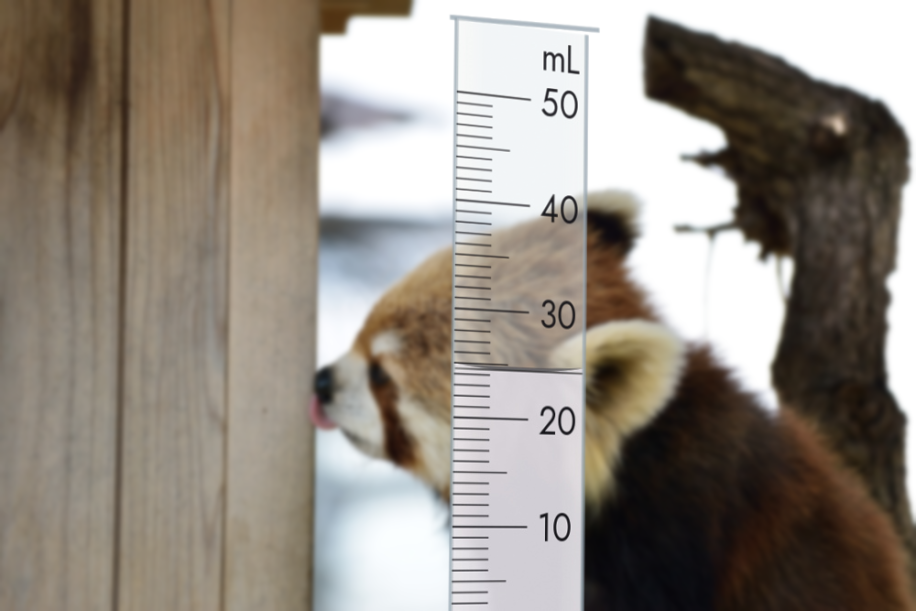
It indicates {"value": 24.5, "unit": "mL"}
